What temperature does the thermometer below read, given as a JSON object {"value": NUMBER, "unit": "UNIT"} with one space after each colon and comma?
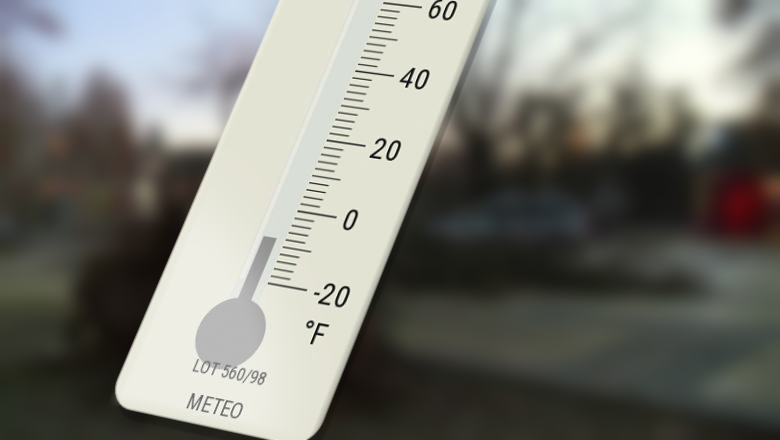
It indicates {"value": -8, "unit": "°F"}
